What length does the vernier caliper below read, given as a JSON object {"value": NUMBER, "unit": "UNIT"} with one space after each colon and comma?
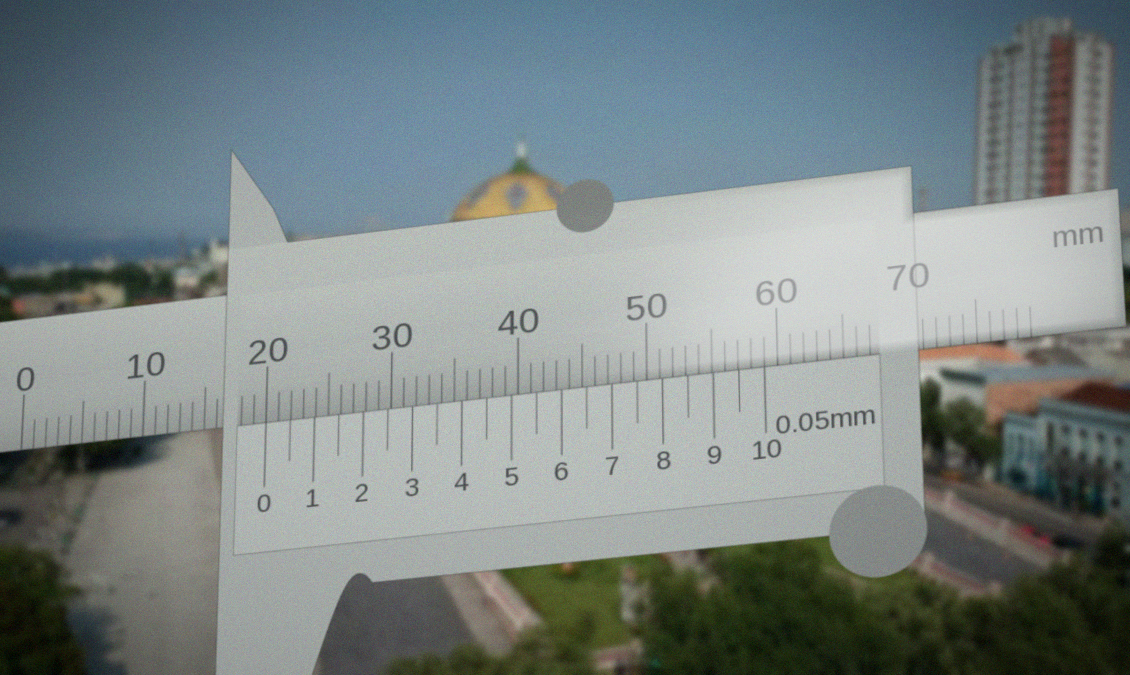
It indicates {"value": 20.0, "unit": "mm"}
